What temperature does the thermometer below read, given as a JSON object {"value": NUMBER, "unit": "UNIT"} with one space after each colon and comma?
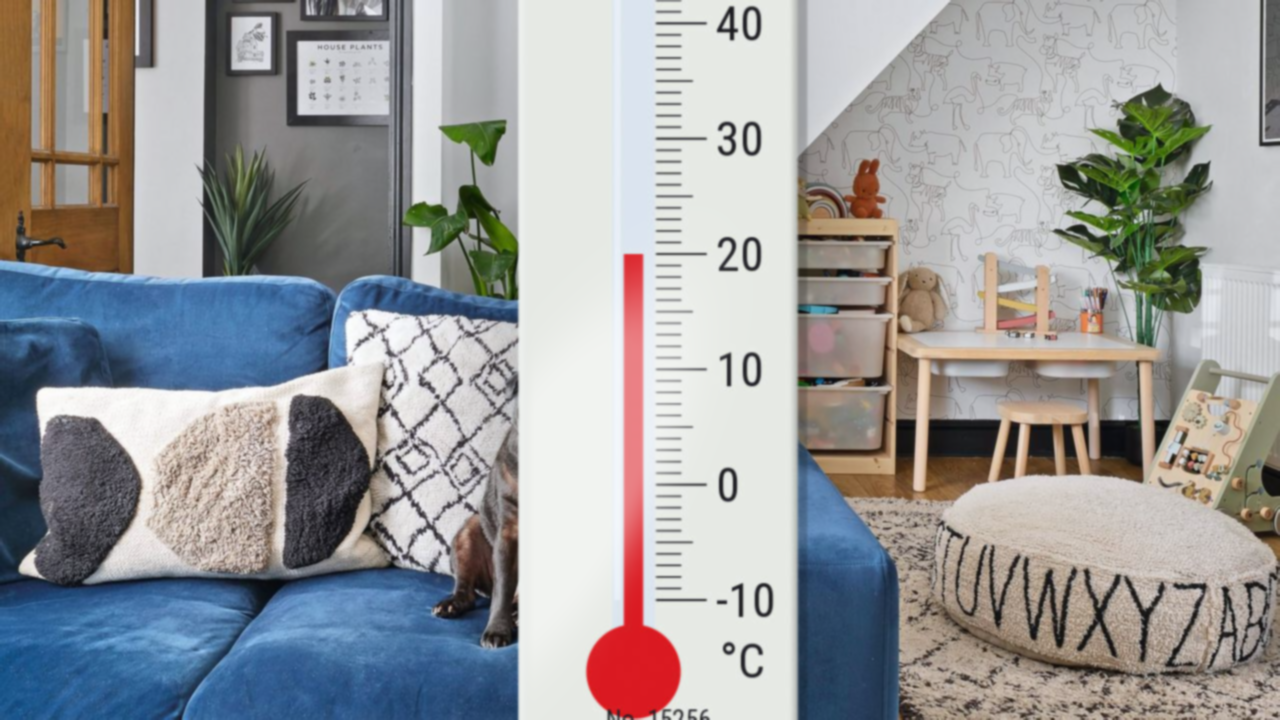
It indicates {"value": 20, "unit": "°C"}
